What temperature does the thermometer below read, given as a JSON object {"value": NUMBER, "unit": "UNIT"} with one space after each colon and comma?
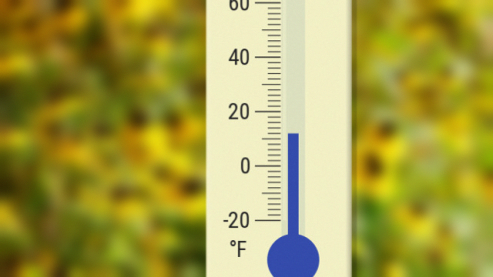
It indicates {"value": 12, "unit": "°F"}
